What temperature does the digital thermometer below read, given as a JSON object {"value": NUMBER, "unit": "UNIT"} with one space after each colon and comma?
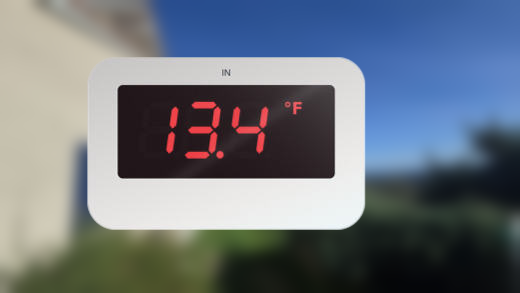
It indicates {"value": 13.4, "unit": "°F"}
